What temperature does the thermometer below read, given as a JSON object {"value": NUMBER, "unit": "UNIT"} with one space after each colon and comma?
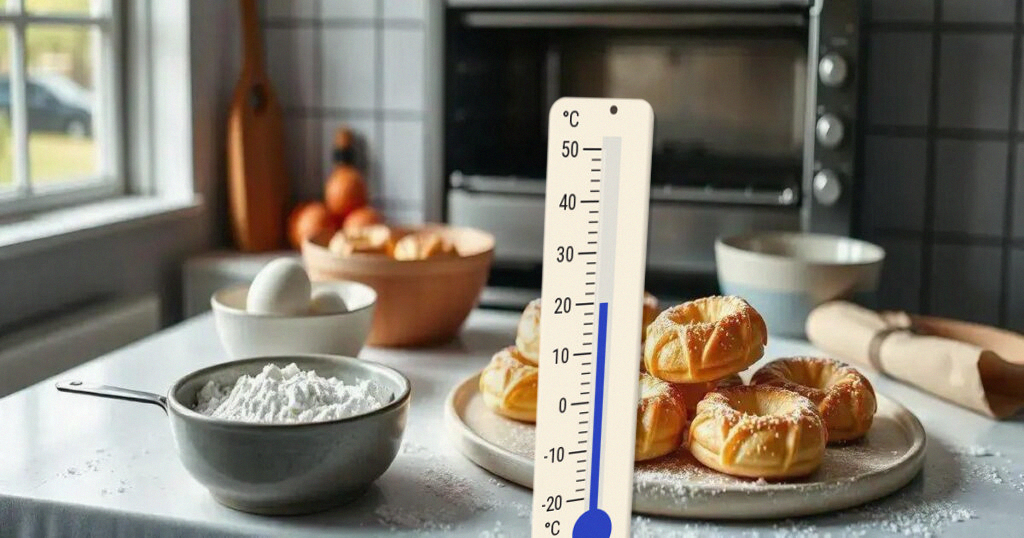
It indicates {"value": 20, "unit": "°C"}
